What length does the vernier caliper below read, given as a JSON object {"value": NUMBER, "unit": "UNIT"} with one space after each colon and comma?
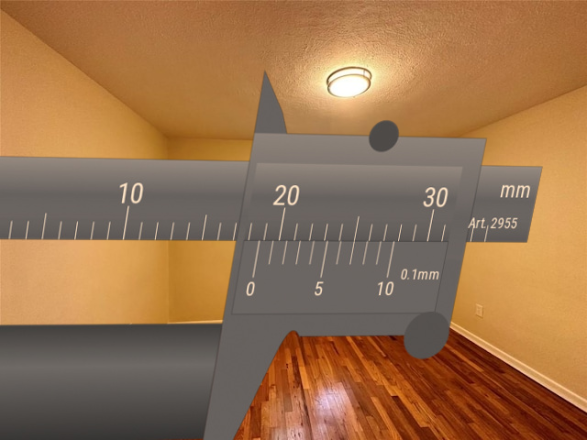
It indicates {"value": 18.7, "unit": "mm"}
